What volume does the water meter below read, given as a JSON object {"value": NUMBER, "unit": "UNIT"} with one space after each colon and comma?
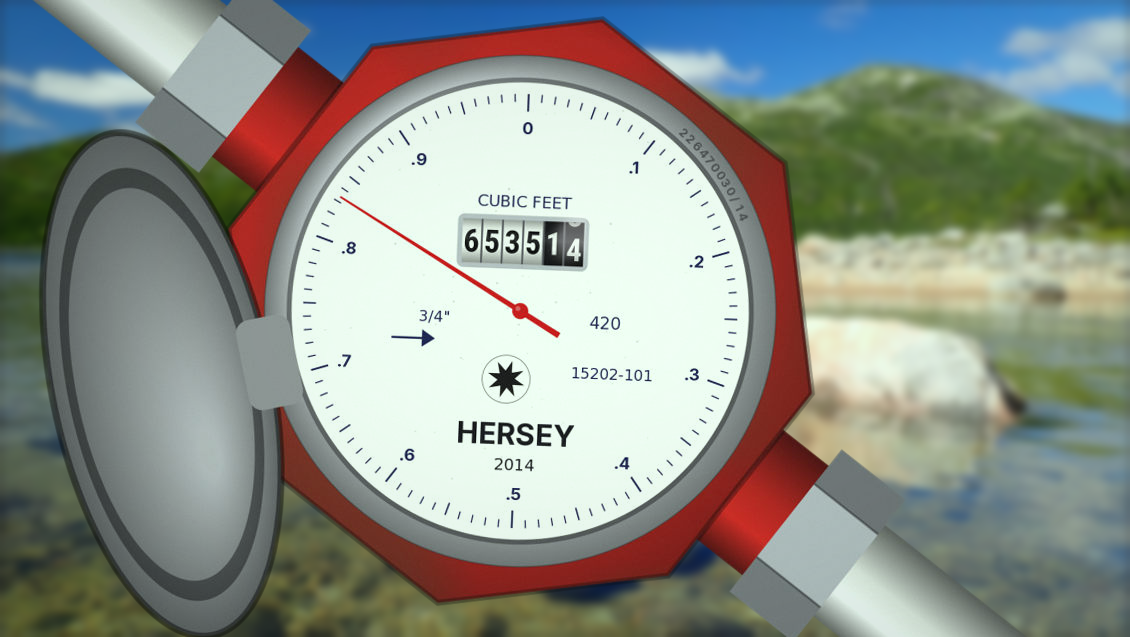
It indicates {"value": 653513.83, "unit": "ft³"}
